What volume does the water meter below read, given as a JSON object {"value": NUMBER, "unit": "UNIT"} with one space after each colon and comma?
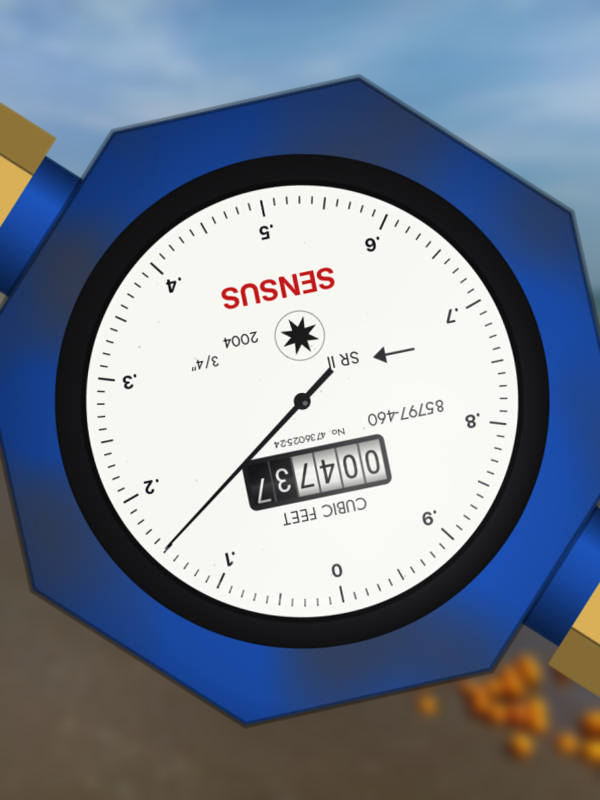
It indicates {"value": 4737.15, "unit": "ft³"}
